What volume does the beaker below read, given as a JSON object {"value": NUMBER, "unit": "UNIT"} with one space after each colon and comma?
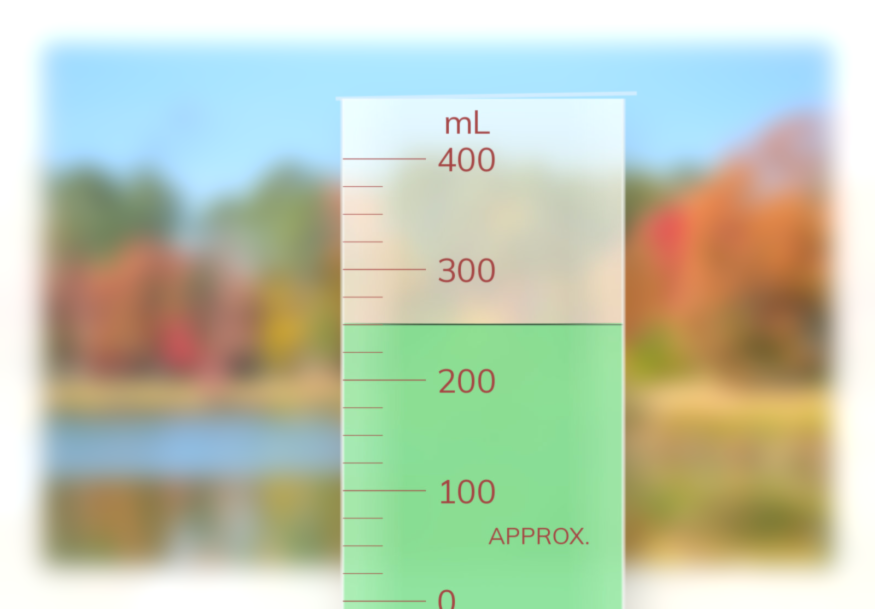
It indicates {"value": 250, "unit": "mL"}
